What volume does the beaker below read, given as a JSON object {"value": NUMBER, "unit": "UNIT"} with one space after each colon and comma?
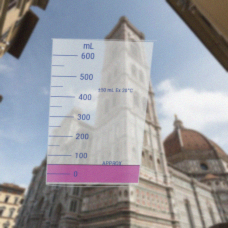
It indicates {"value": 50, "unit": "mL"}
